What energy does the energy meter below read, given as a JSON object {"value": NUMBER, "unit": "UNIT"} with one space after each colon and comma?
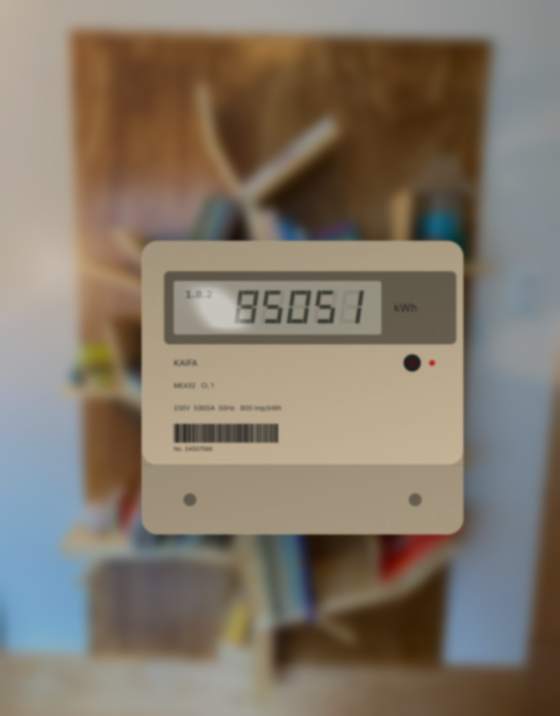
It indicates {"value": 85051, "unit": "kWh"}
